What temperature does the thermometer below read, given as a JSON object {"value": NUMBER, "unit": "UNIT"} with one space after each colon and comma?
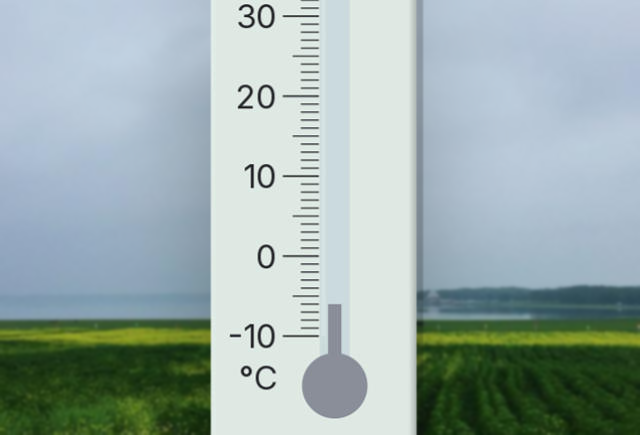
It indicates {"value": -6, "unit": "°C"}
